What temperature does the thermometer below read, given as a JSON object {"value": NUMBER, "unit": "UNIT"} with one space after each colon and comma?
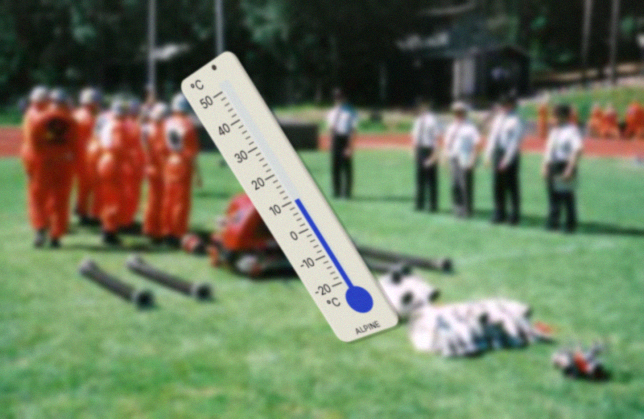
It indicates {"value": 10, "unit": "°C"}
